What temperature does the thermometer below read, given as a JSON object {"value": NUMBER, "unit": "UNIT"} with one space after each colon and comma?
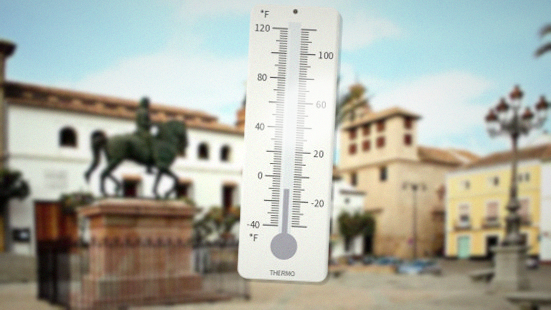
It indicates {"value": -10, "unit": "°F"}
